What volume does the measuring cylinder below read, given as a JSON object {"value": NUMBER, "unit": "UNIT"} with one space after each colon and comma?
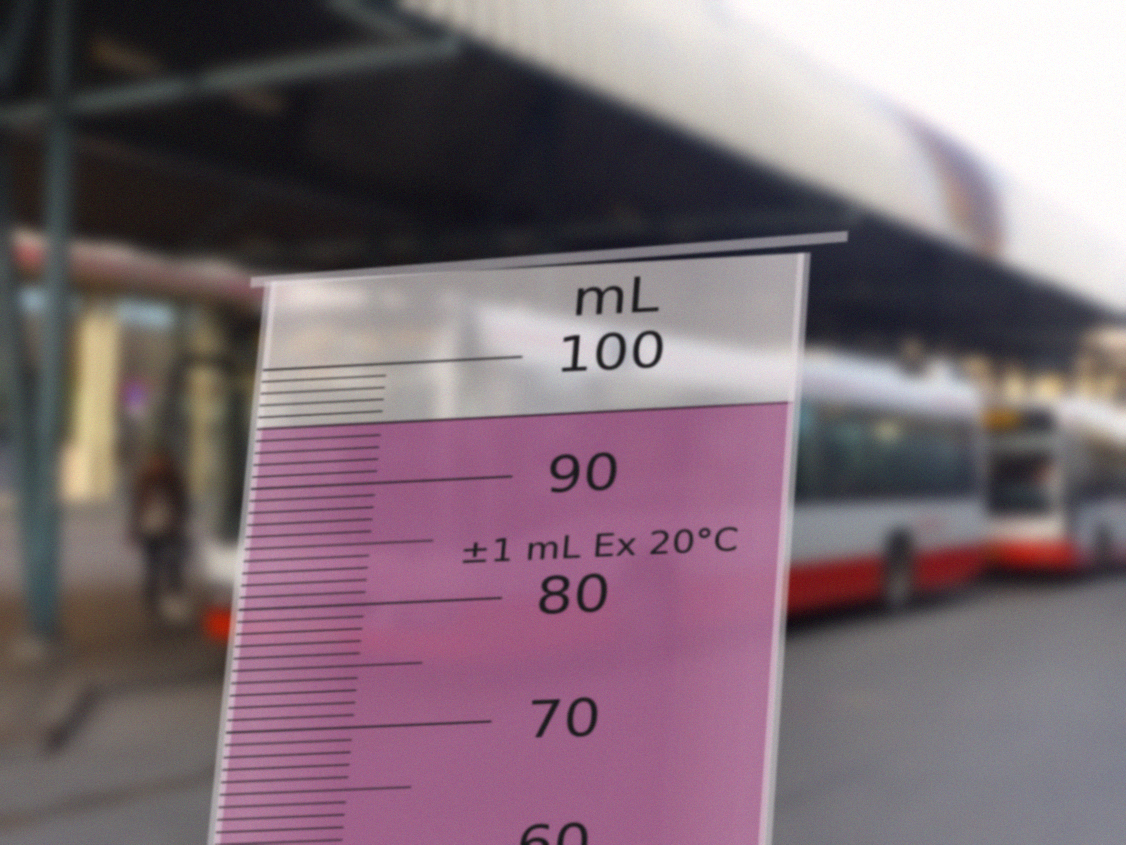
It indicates {"value": 95, "unit": "mL"}
